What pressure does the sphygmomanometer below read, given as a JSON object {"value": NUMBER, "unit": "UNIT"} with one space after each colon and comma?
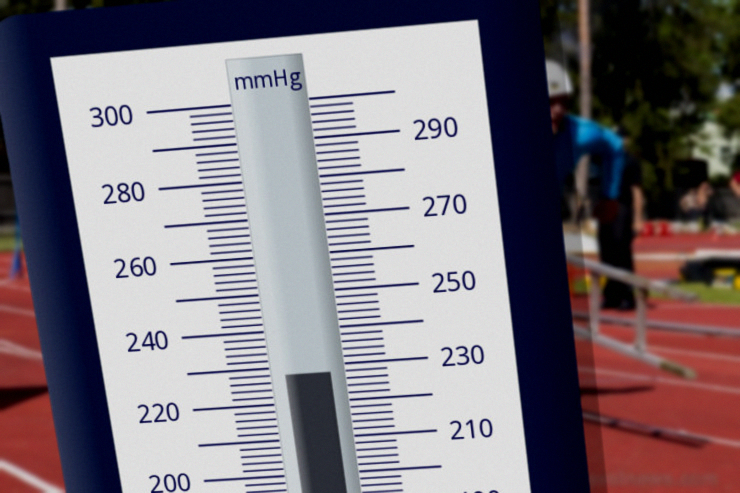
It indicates {"value": 228, "unit": "mmHg"}
